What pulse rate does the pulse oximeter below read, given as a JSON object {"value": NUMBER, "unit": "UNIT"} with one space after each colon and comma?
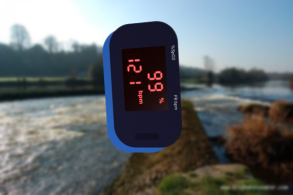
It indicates {"value": 121, "unit": "bpm"}
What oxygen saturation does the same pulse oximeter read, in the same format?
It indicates {"value": 99, "unit": "%"}
